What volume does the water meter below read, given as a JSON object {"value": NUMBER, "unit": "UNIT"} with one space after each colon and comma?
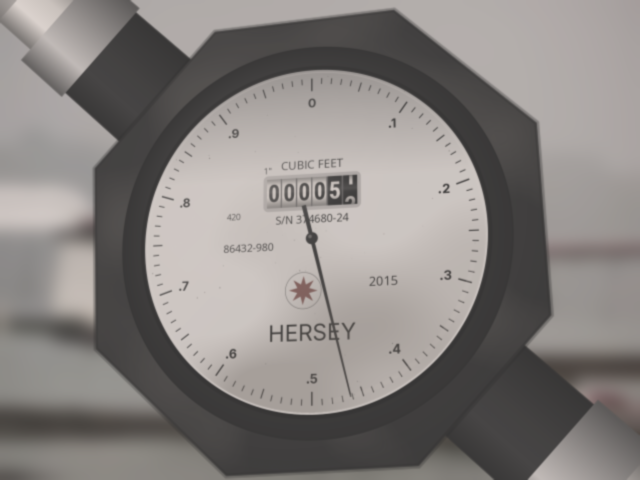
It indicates {"value": 51.46, "unit": "ft³"}
